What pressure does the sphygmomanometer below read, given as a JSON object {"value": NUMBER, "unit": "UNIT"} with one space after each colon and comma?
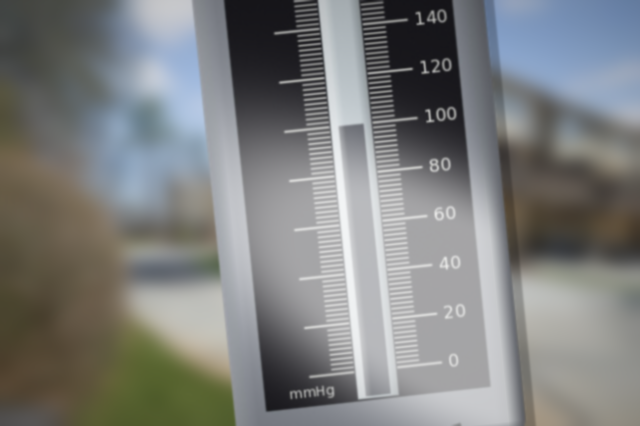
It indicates {"value": 100, "unit": "mmHg"}
